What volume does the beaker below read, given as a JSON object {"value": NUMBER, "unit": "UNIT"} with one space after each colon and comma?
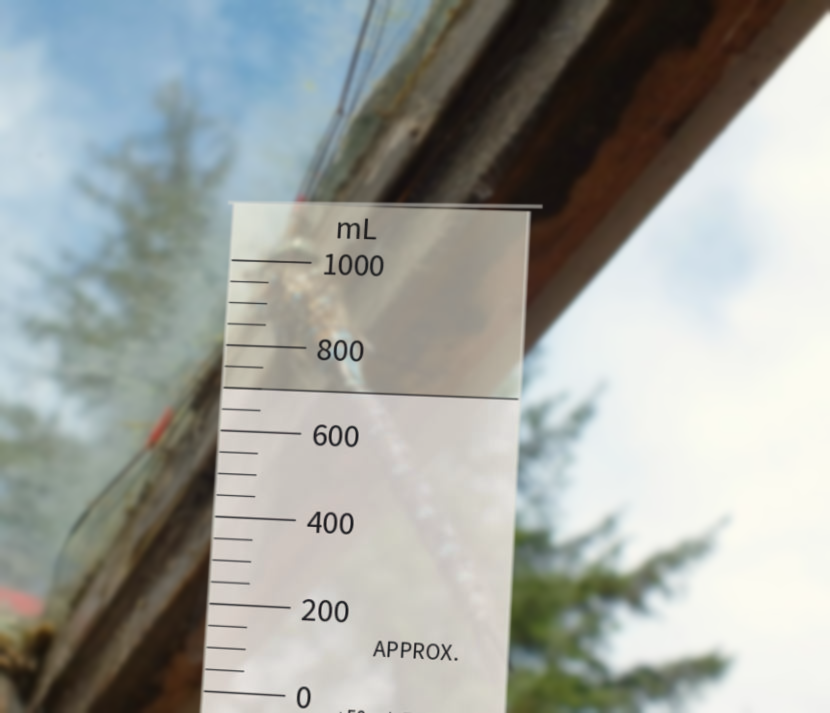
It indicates {"value": 700, "unit": "mL"}
